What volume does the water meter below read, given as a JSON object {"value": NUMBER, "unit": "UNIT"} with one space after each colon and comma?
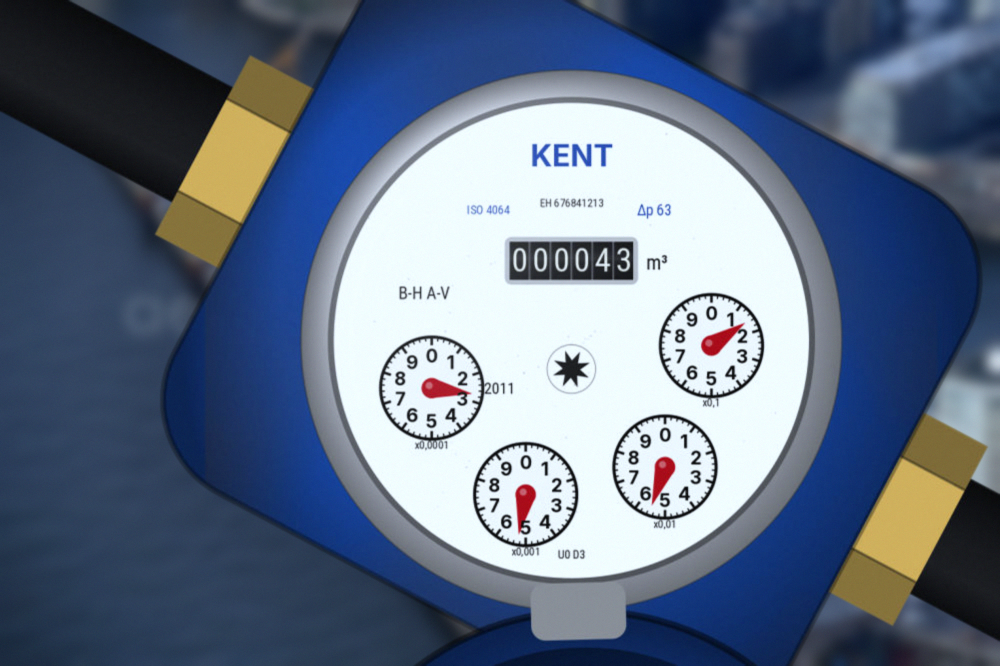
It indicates {"value": 43.1552, "unit": "m³"}
